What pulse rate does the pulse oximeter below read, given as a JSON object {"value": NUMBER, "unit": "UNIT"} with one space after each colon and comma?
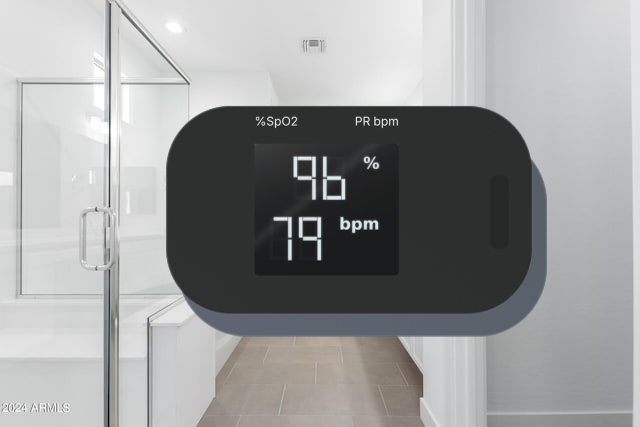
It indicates {"value": 79, "unit": "bpm"}
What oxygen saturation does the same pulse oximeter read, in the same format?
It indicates {"value": 96, "unit": "%"}
